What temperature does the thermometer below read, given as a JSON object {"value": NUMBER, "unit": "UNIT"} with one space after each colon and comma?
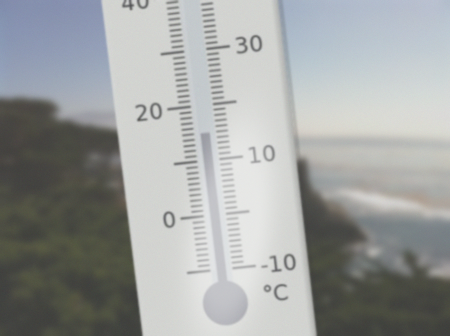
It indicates {"value": 15, "unit": "°C"}
